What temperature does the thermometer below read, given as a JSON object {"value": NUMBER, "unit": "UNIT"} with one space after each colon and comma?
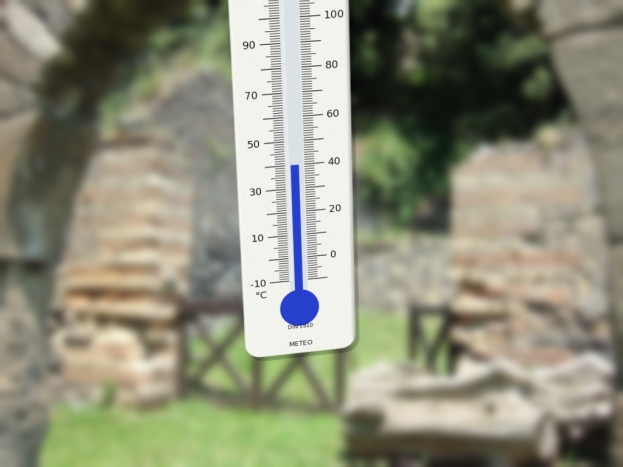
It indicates {"value": 40, "unit": "°C"}
